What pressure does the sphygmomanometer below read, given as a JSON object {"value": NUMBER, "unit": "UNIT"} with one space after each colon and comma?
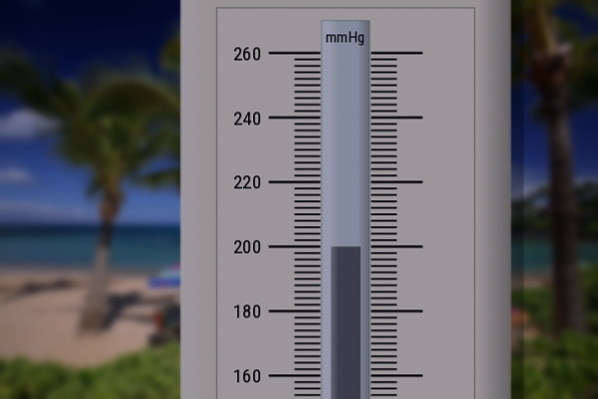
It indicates {"value": 200, "unit": "mmHg"}
